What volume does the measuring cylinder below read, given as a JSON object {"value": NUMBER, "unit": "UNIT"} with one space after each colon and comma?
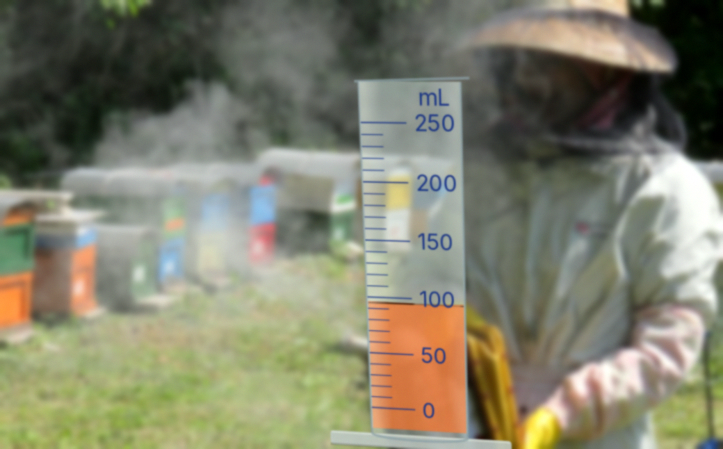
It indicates {"value": 95, "unit": "mL"}
